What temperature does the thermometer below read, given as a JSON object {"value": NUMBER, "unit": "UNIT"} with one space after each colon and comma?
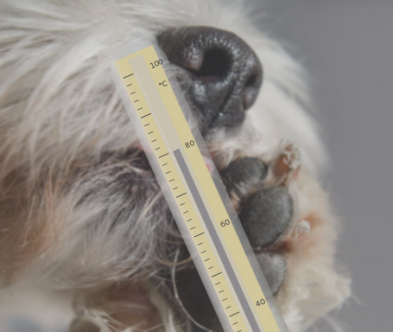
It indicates {"value": 80, "unit": "°C"}
